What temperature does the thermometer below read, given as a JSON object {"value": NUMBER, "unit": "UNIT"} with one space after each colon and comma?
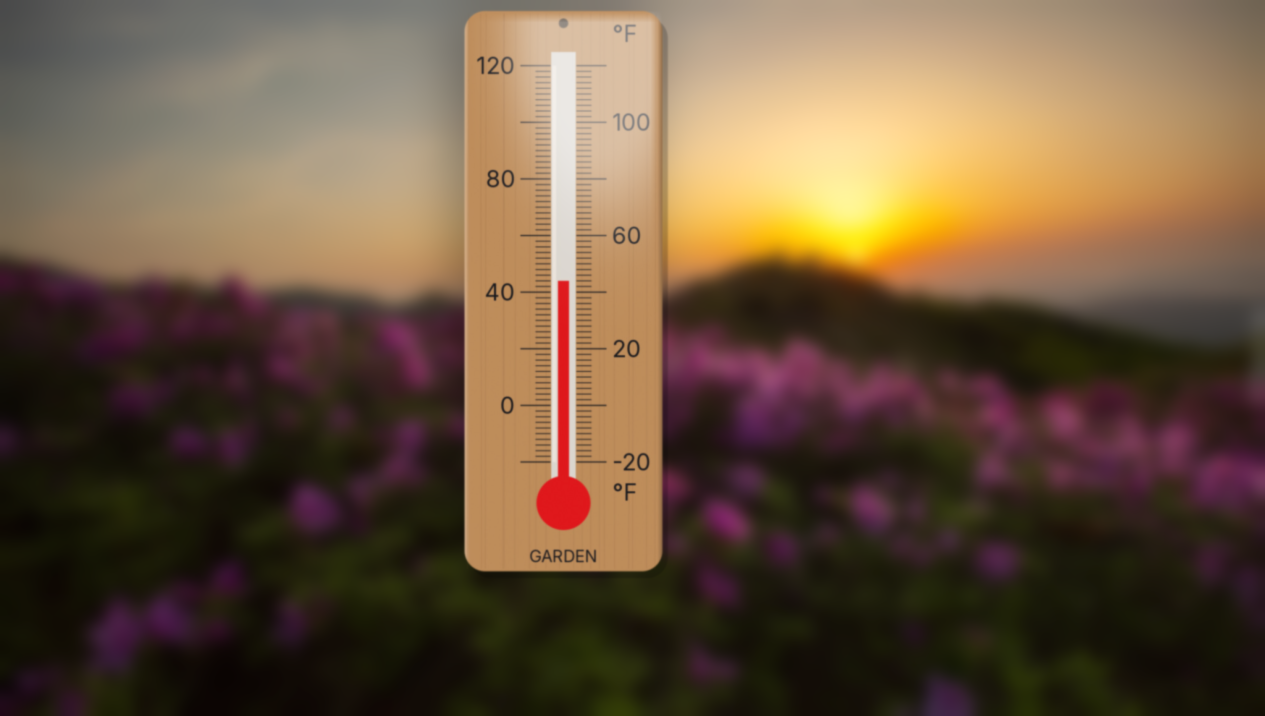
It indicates {"value": 44, "unit": "°F"}
